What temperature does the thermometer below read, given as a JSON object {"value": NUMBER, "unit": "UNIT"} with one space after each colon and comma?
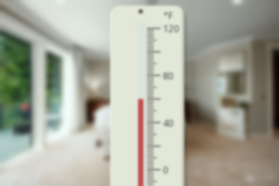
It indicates {"value": 60, "unit": "°F"}
